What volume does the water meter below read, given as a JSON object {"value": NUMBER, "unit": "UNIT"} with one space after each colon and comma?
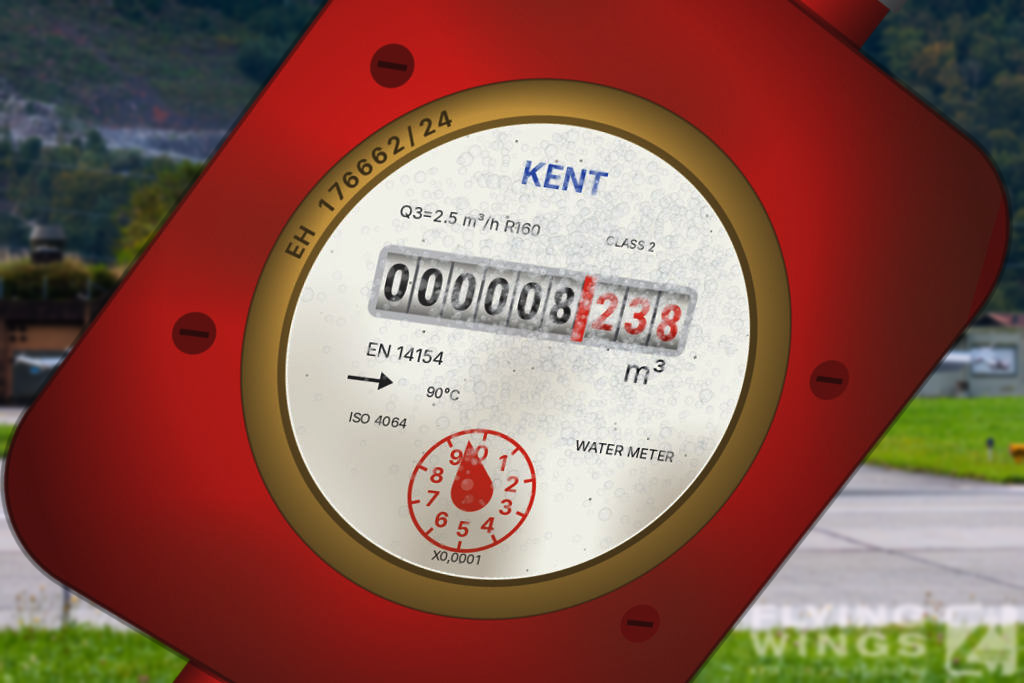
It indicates {"value": 8.2379, "unit": "m³"}
